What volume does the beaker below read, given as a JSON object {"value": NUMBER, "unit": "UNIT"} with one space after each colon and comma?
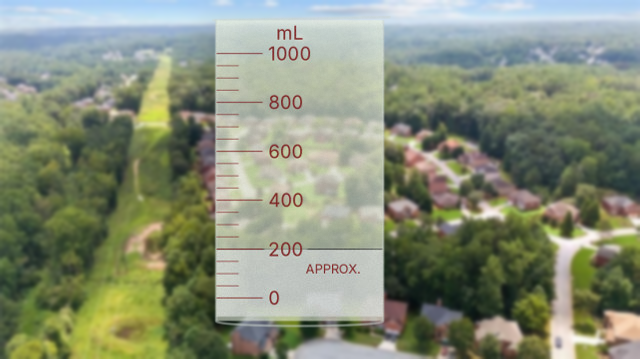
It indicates {"value": 200, "unit": "mL"}
